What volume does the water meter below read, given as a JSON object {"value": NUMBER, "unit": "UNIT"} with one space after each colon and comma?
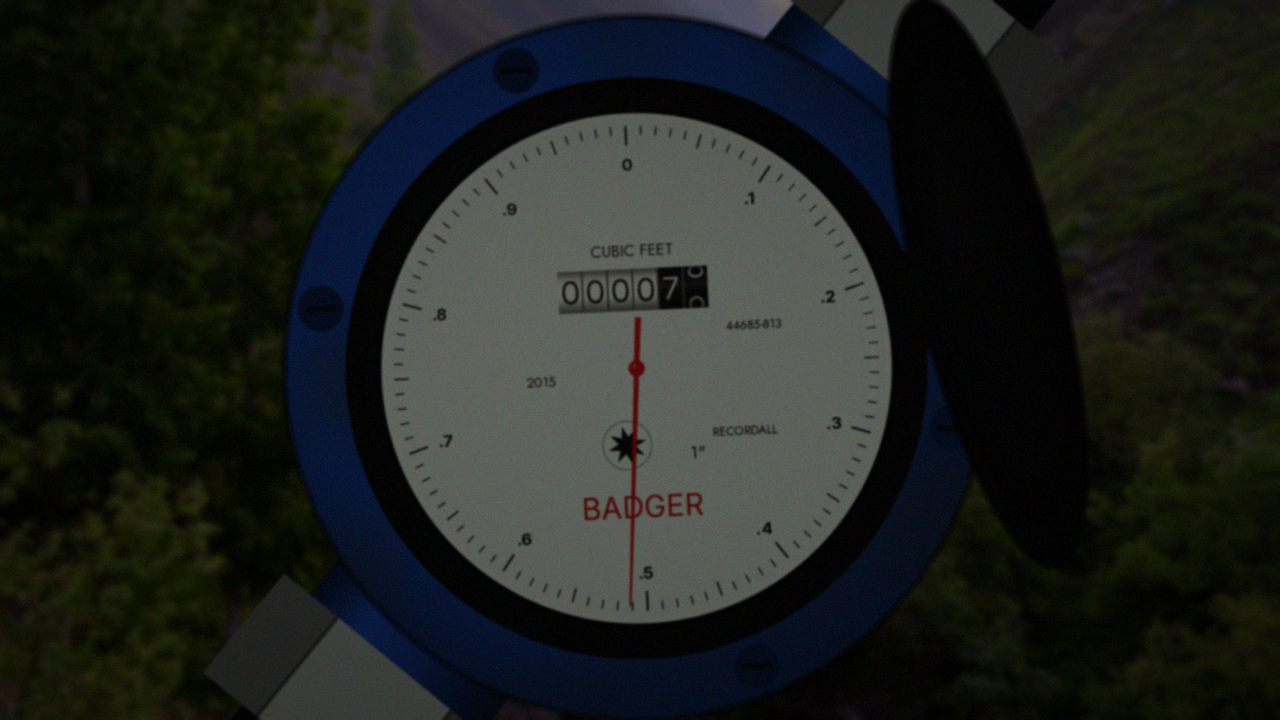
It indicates {"value": 78.51, "unit": "ft³"}
